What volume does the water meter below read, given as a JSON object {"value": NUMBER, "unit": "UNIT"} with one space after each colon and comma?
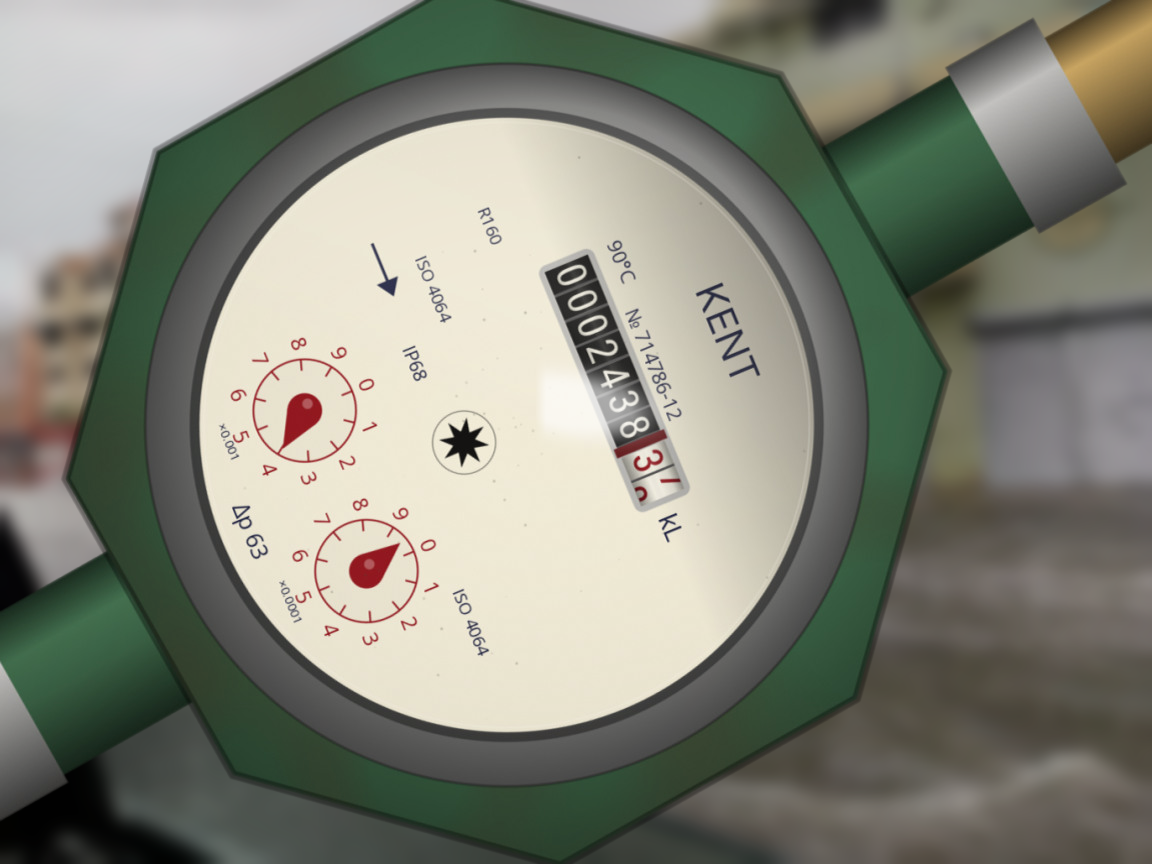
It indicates {"value": 2438.3739, "unit": "kL"}
